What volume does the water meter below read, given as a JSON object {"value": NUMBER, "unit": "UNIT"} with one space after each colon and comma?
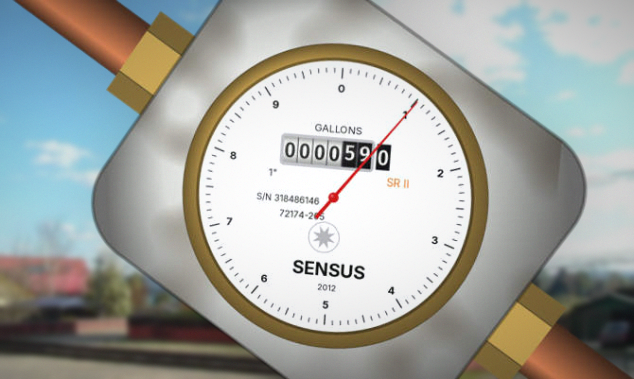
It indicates {"value": 591.0, "unit": "gal"}
